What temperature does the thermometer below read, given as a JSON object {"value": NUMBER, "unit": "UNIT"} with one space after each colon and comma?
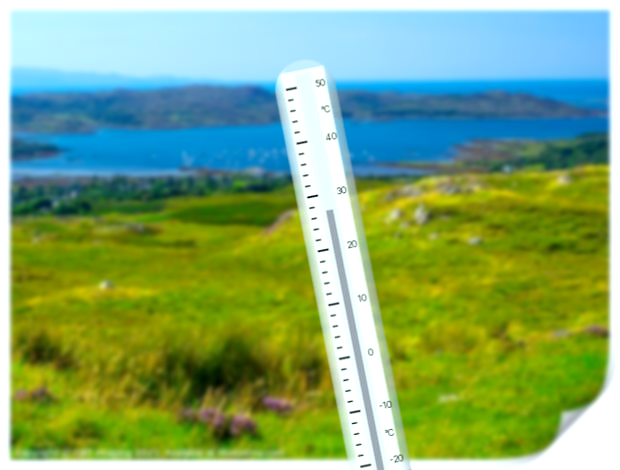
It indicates {"value": 27, "unit": "°C"}
